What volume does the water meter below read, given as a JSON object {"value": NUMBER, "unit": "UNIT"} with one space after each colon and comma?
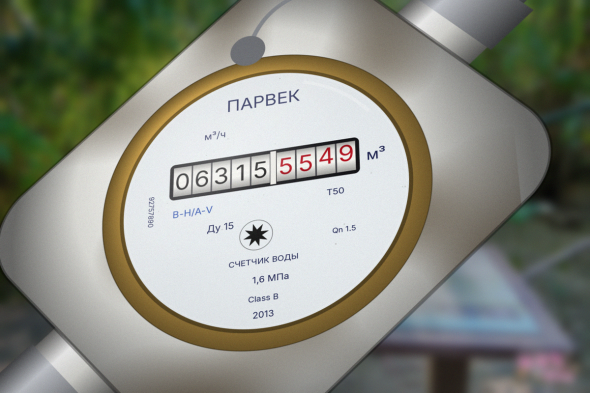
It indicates {"value": 6315.5549, "unit": "m³"}
